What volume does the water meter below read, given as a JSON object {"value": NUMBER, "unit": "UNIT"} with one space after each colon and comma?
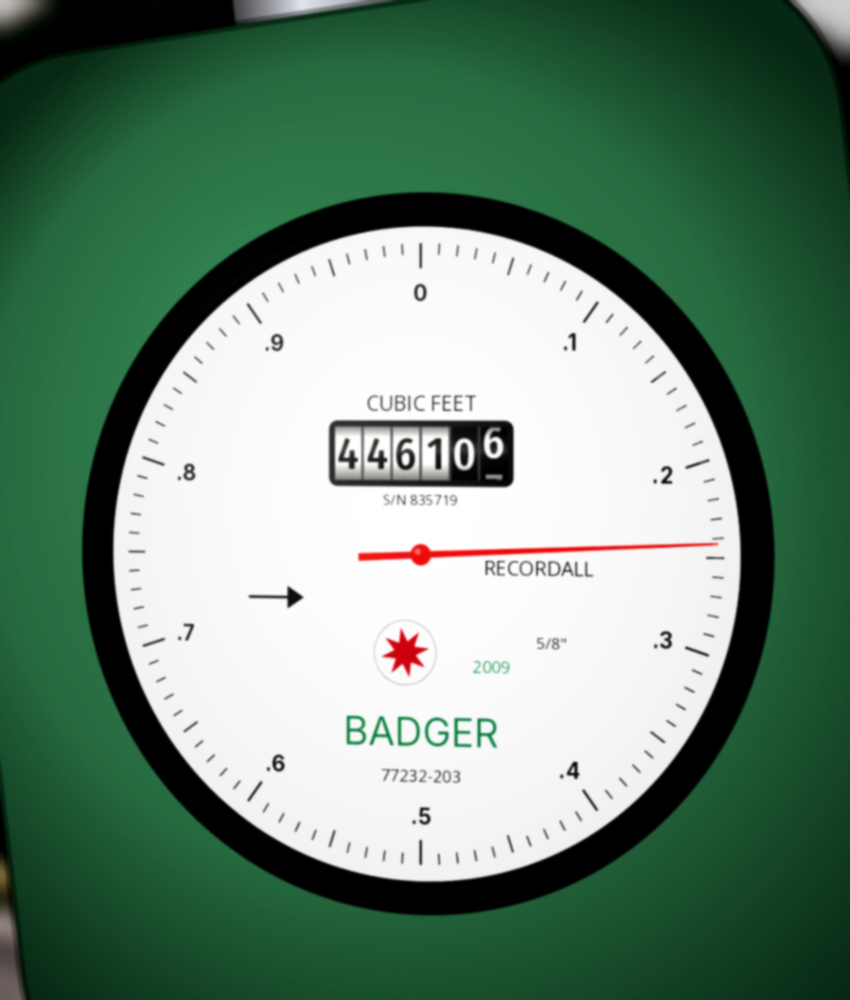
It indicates {"value": 446106.24, "unit": "ft³"}
